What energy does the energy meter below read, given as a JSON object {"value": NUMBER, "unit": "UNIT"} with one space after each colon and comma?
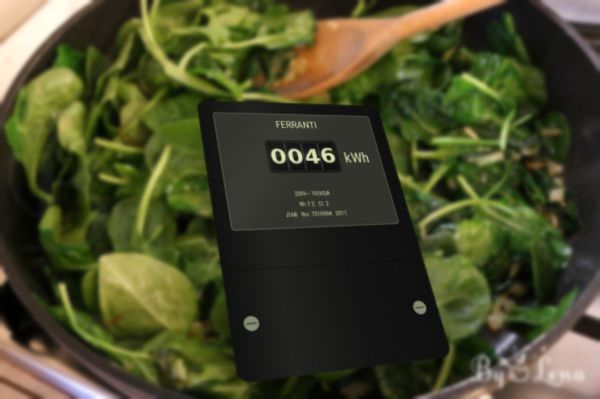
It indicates {"value": 46, "unit": "kWh"}
